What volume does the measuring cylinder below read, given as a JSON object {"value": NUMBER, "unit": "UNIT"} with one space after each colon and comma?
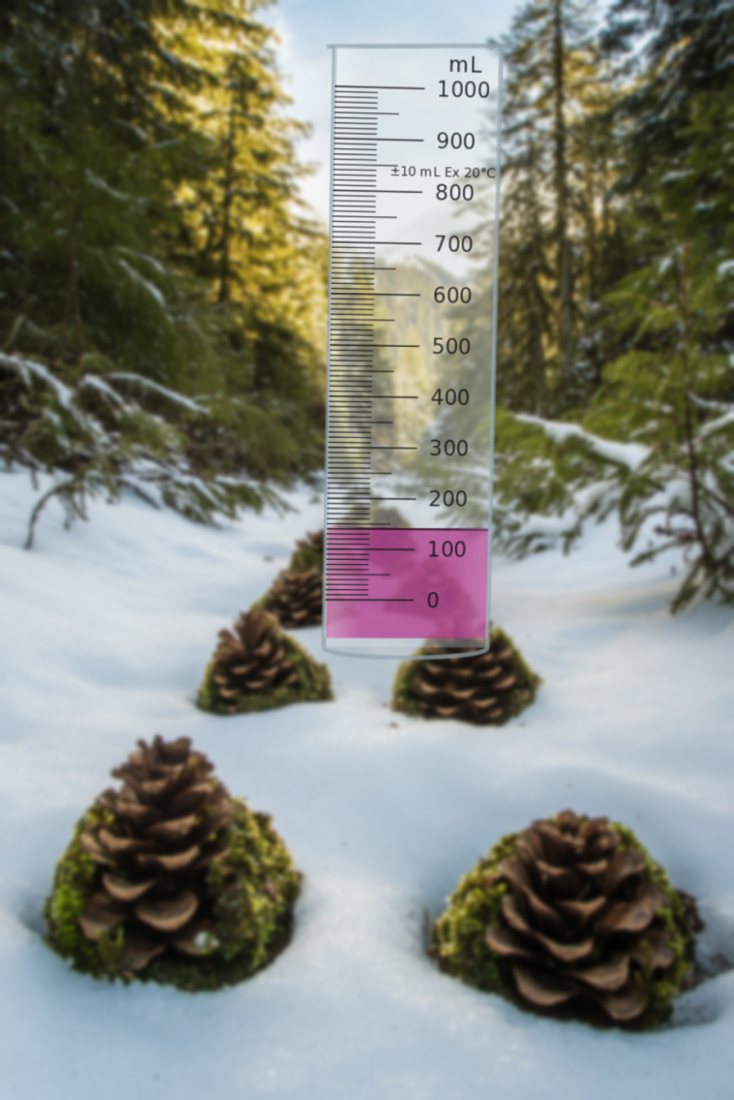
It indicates {"value": 140, "unit": "mL"}
